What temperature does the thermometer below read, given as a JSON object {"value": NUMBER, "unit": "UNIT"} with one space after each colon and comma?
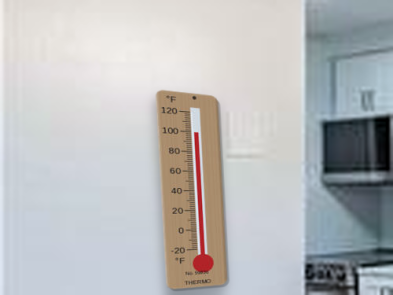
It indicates {"value": 100, "unit": "°F"}
